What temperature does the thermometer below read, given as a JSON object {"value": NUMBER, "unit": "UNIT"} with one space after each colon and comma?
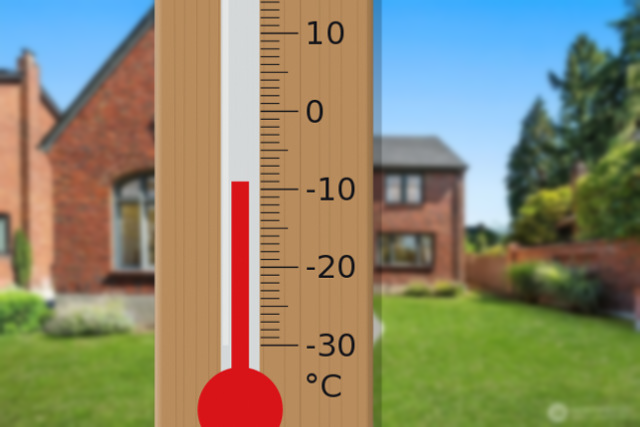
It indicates {"value": -9, "unit": "°C"}
